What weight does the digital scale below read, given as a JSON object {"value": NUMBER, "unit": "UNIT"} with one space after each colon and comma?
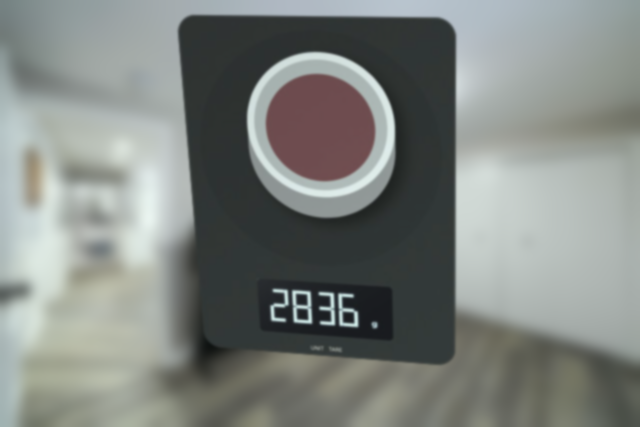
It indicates {"value": 2836, "unit": "g"}
